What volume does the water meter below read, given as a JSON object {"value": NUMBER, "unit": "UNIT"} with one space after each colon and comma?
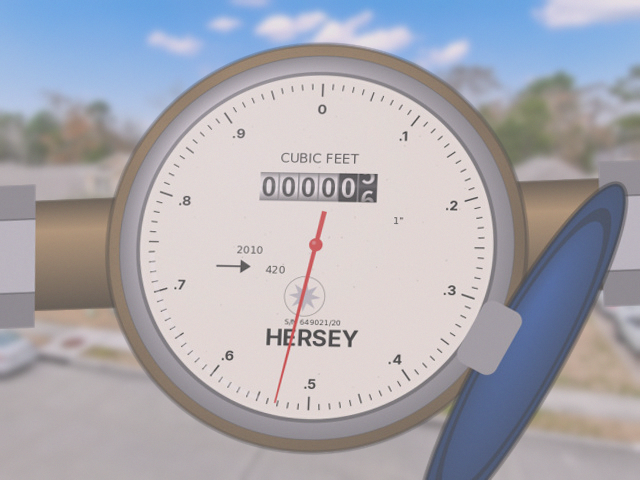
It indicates {"value": 5.53, "unit": "ft³"}
